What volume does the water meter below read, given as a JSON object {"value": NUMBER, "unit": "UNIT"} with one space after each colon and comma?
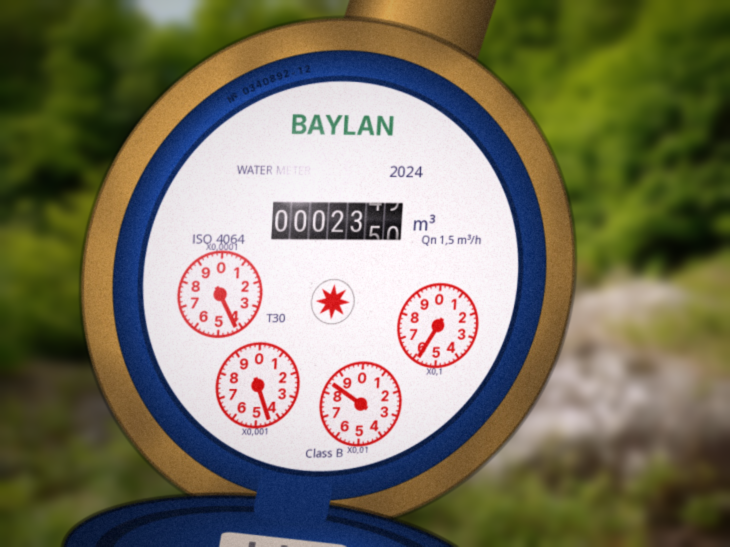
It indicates {"value": 2349.5844, "unit": "m³"}
